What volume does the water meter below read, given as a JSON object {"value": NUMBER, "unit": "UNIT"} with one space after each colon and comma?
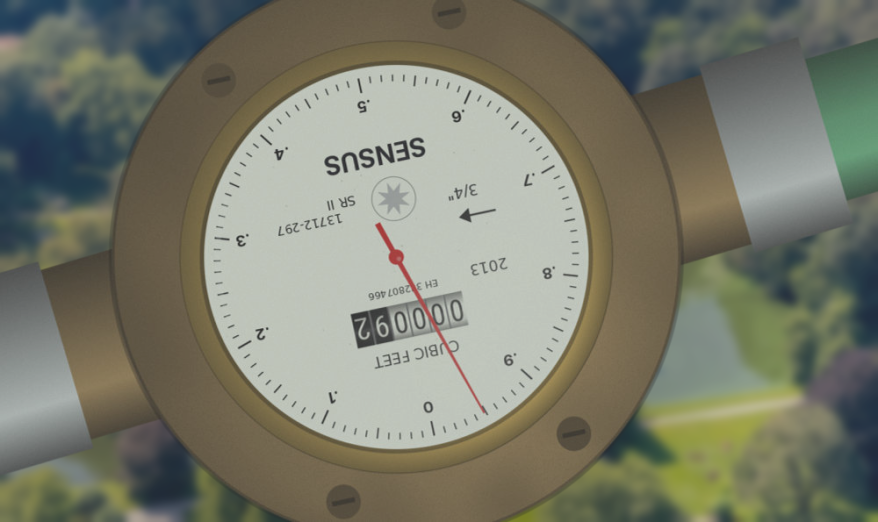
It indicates {"value": 91.95, "unit": "ft³"}
